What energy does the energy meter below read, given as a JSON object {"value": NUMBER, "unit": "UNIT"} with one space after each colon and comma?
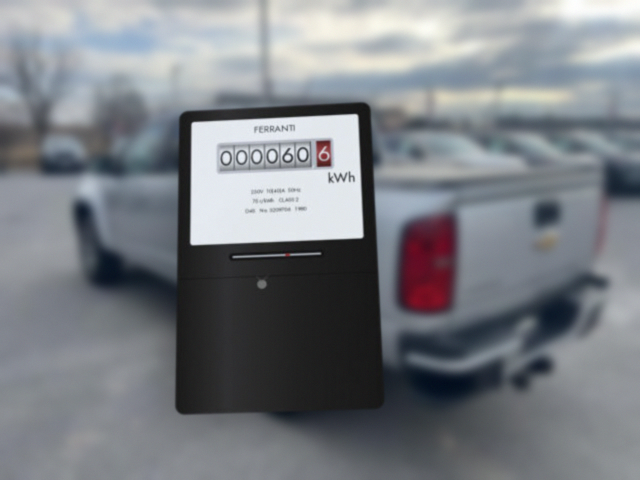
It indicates {"value": 60.6, "unit": "kWh"}
